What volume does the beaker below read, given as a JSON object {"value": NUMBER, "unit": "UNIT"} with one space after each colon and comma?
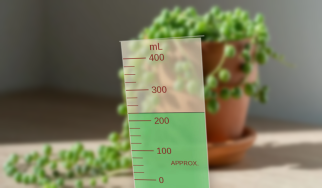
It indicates {"value": 225, "unit": "mL"}
